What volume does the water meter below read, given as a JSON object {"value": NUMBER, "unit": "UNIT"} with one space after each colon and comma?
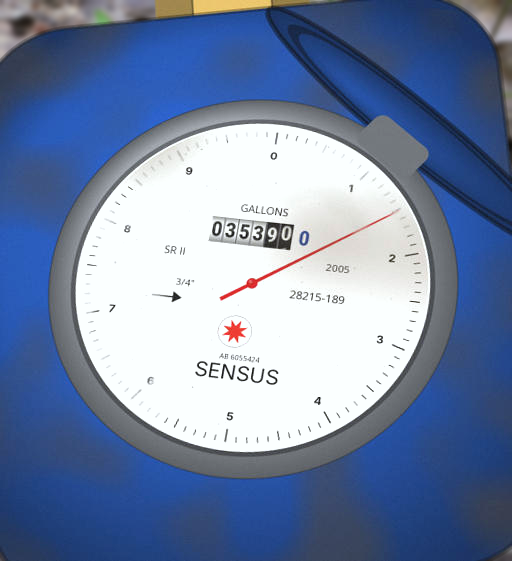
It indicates {"value": 353901.5, "unit": "gal"}
